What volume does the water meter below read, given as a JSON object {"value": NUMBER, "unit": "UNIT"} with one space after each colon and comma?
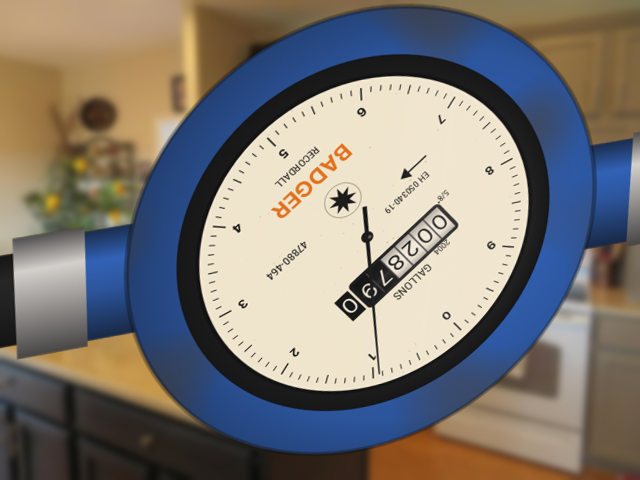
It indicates {"value": 28790.9, "unit": "gal"}
